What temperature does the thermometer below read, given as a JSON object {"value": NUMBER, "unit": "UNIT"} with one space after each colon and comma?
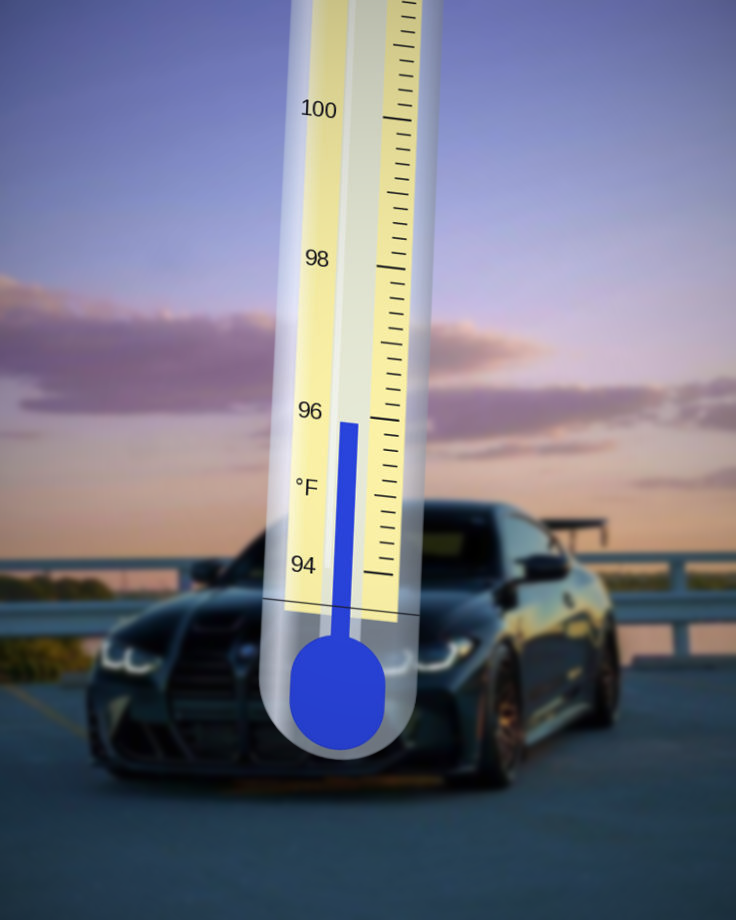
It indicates {"value": 95.9, "unit": "°F"}
